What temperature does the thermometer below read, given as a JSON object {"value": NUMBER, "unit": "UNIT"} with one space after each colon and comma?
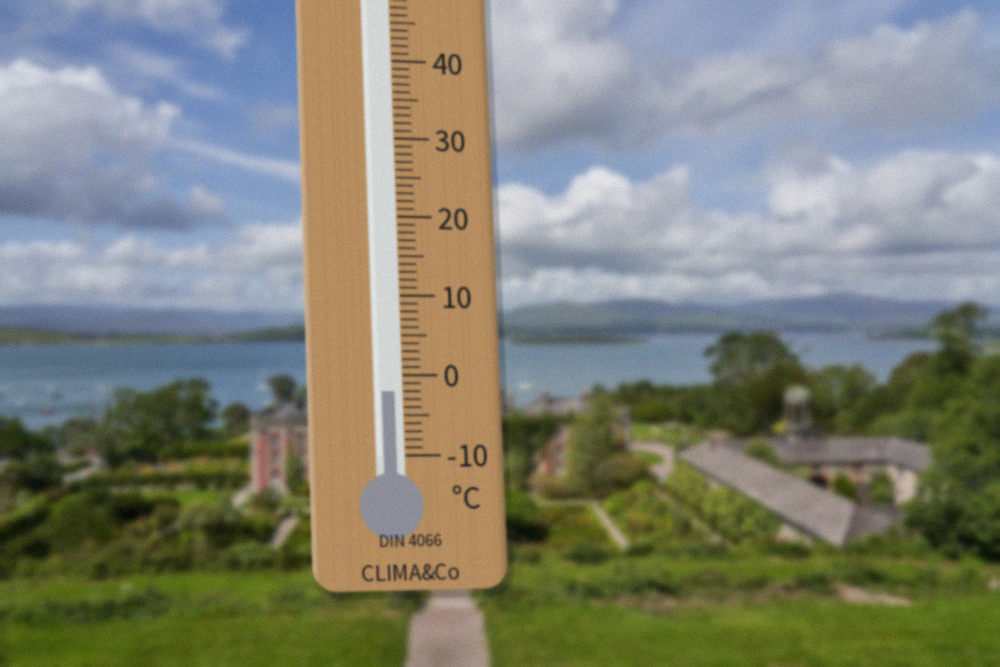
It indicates {"value": -2, "unit": "°C"}
